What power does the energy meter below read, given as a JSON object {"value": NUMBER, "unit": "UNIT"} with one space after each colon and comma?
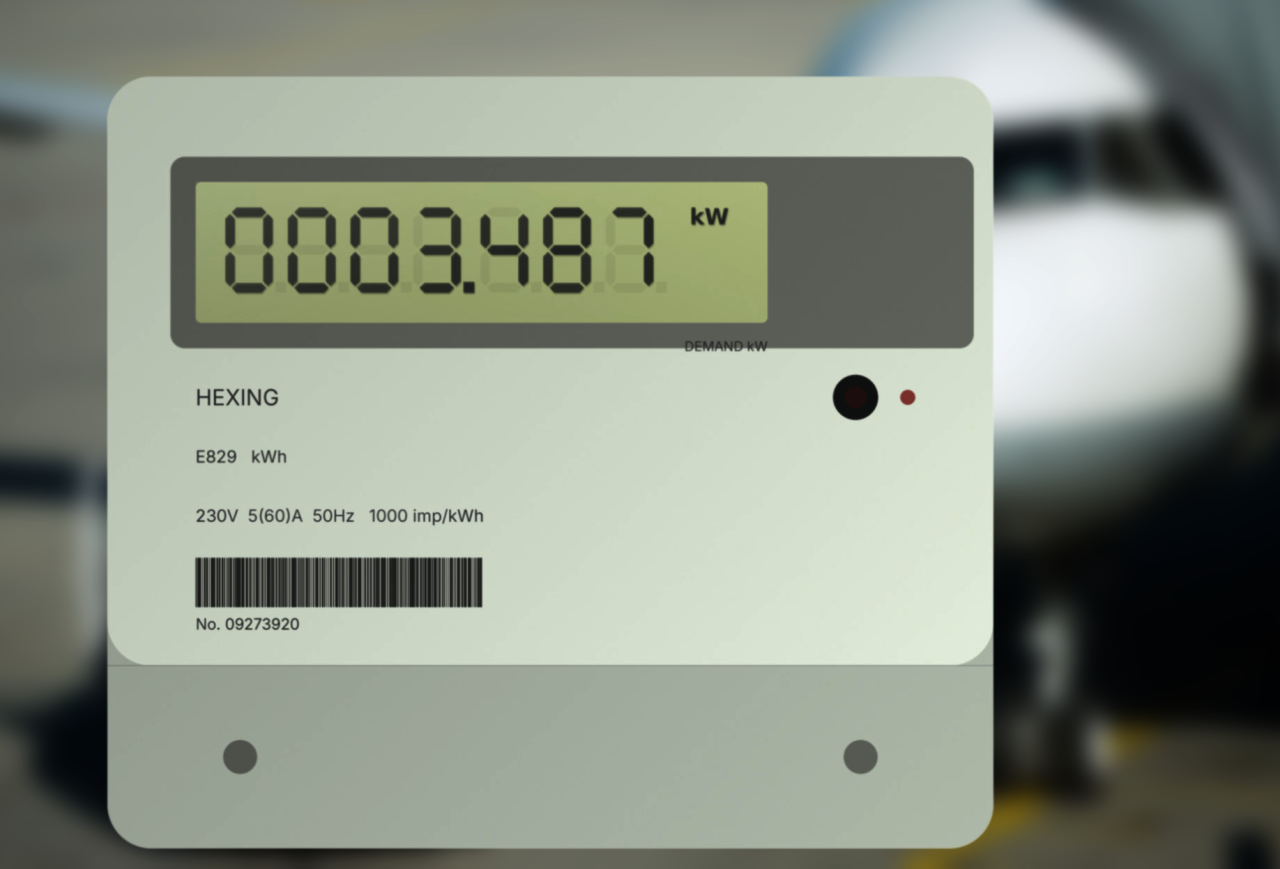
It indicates {"value": 3.487, "unit": "kW"}
